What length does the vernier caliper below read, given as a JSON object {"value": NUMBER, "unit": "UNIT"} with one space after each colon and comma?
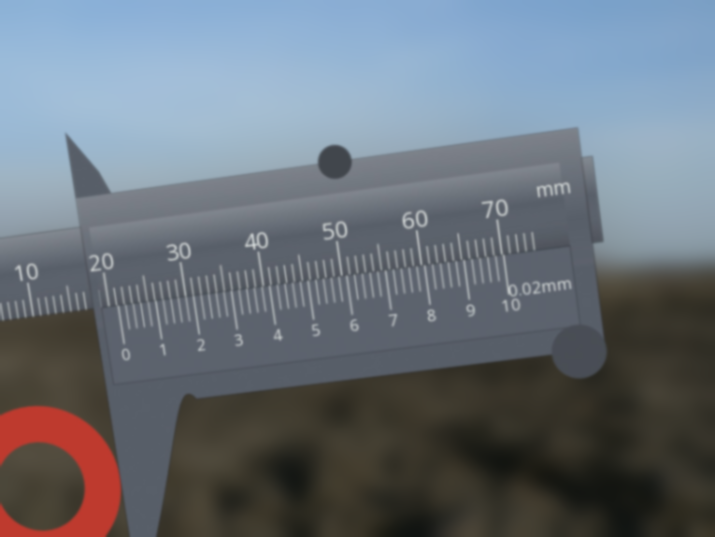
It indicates {"value": 21.2, "unit": "mm"}
